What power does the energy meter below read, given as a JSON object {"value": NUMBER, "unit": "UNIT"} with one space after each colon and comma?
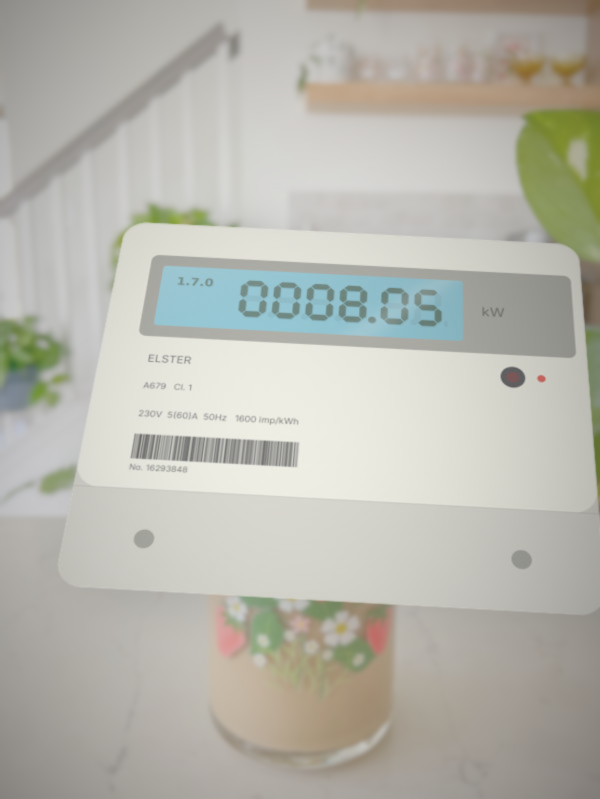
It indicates {"value": 8.05, "unit": "kW"}
